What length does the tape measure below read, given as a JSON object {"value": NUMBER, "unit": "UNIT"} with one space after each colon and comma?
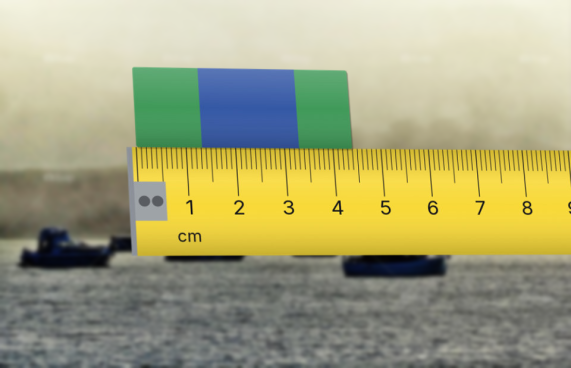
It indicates {"value": 4.4, "unit": "cm"}
